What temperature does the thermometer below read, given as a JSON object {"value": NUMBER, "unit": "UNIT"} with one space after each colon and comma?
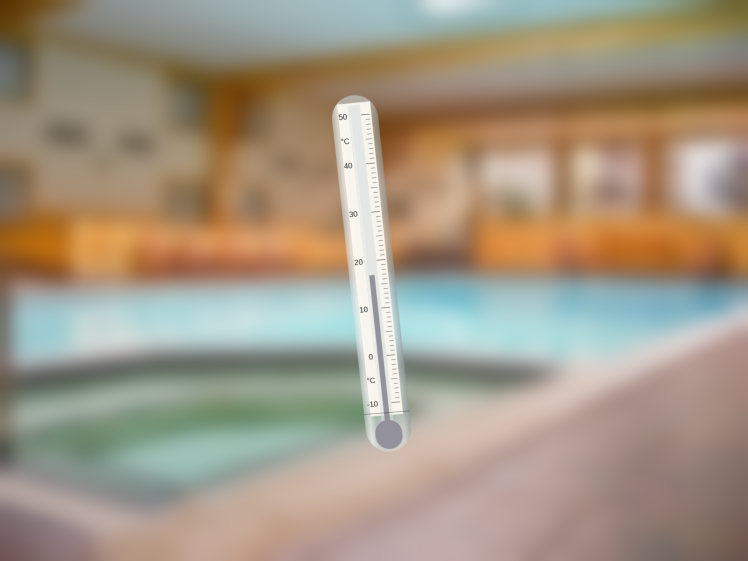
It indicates {"value": 17, "unit": "°C"}
